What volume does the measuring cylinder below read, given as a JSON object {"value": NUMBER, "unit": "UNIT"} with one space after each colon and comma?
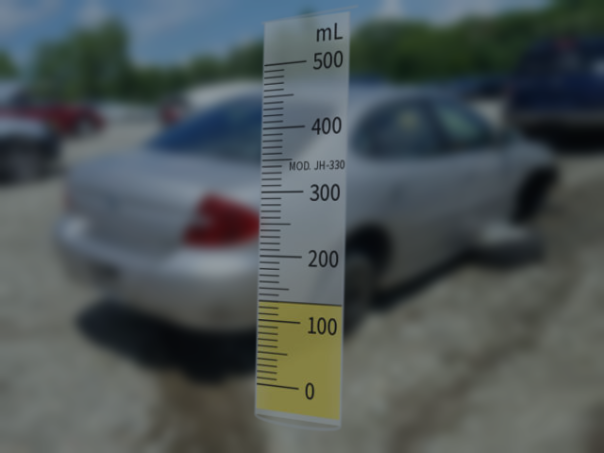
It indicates {"value": 130, "unit": "mL"}
